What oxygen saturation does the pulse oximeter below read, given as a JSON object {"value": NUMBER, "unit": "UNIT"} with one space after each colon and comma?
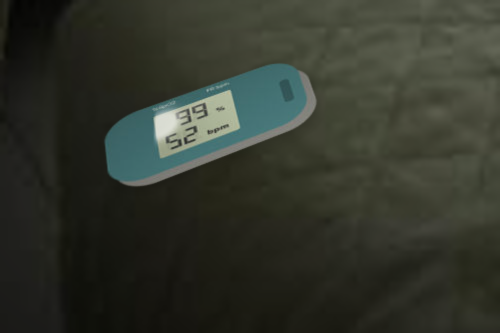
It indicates {"value": 99, "unit": "%"}
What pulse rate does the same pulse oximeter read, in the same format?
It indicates {"value": 52, "unit": "bpm"}
